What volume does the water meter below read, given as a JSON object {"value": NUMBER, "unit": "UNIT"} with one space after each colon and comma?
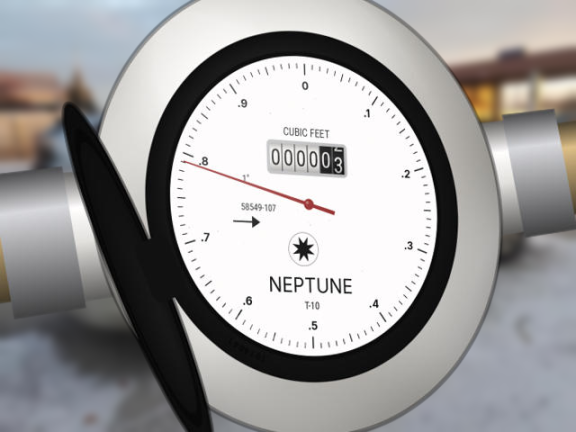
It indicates {"value": 2.79, "unit": "ft³"}
